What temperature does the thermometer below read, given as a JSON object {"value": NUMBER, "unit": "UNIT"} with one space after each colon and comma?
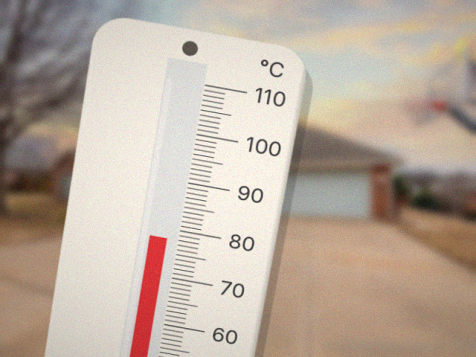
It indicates {"value": 78, "unit": "°C"}
